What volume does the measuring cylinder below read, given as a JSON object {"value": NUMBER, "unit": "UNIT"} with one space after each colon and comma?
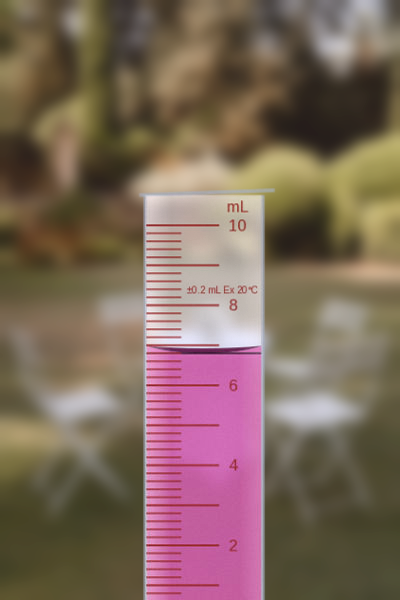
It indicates {"value": 6.8, "unit": "mL"}
